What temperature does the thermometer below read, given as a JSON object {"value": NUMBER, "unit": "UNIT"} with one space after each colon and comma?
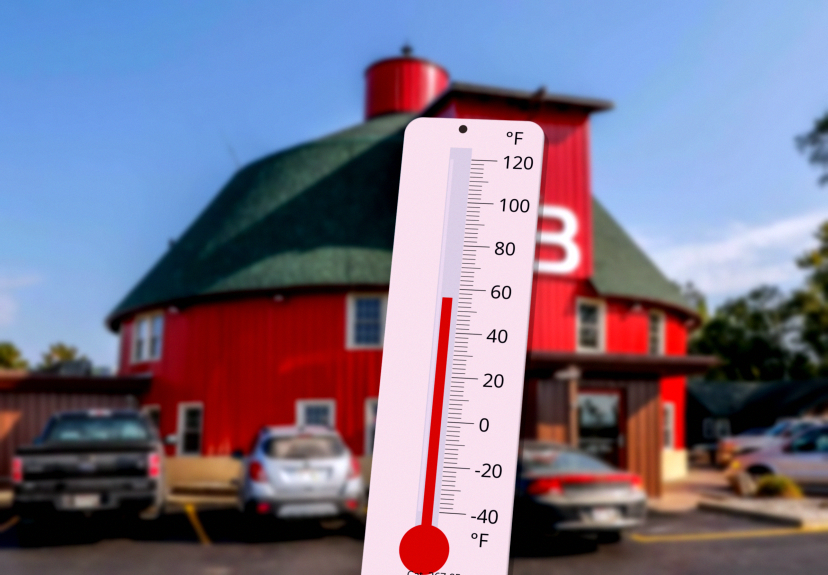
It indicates {"value": 56, "unit": "°F"}
